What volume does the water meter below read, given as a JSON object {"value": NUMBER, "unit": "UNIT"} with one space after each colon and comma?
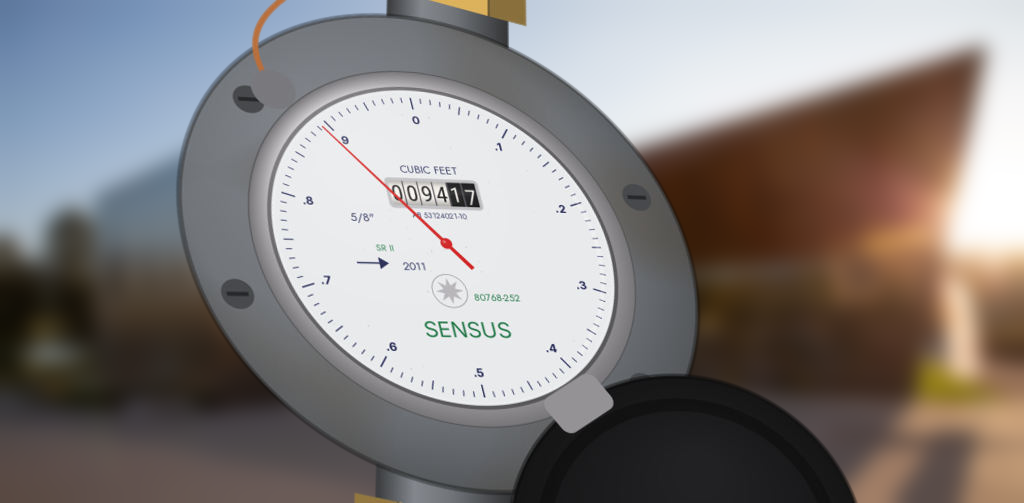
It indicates {"value": 9416.89, "unit": "ft³"}
